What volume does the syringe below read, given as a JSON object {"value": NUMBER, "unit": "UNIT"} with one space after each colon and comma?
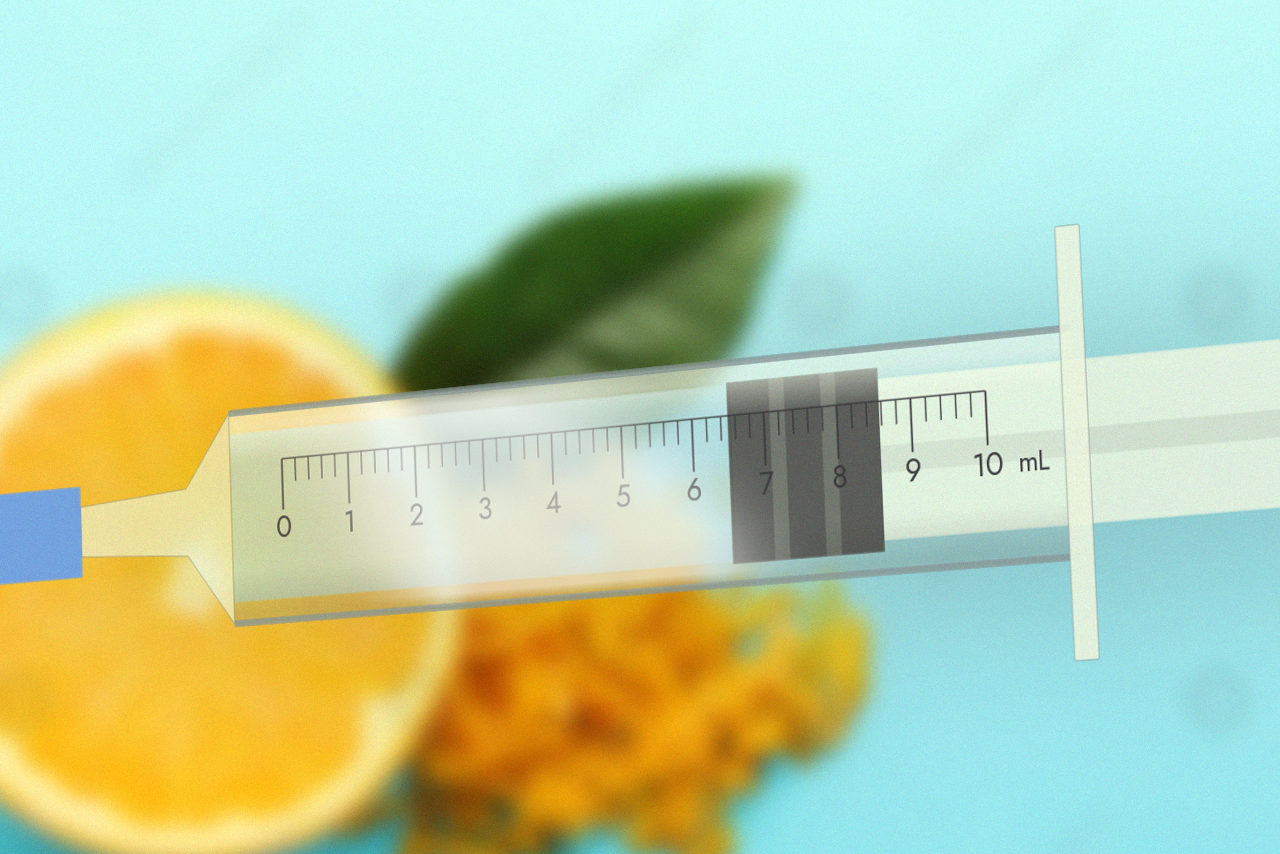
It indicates {"value": 6.5, "unit": "mL"}
